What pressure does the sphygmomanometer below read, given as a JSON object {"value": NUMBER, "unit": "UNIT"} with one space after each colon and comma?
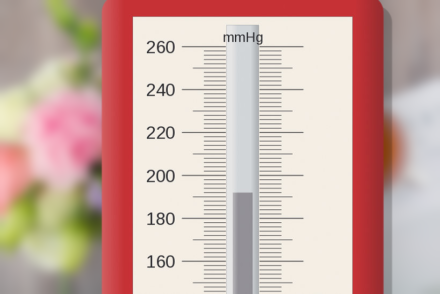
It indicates {"value": 192, "unit": "mmHg"}
